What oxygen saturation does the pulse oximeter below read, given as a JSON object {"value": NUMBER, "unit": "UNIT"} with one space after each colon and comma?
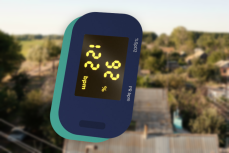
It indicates {"value": 92, "unit": "%"}
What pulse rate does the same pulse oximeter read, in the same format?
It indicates {"value": 122, "unit": "bpm"}
